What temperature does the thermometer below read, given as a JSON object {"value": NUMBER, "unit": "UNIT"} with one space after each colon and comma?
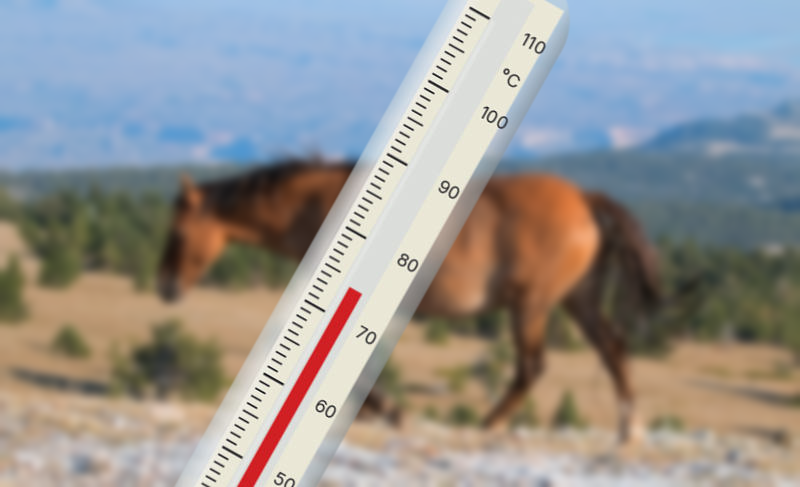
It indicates {"value": 74, "unit": "°C"}
